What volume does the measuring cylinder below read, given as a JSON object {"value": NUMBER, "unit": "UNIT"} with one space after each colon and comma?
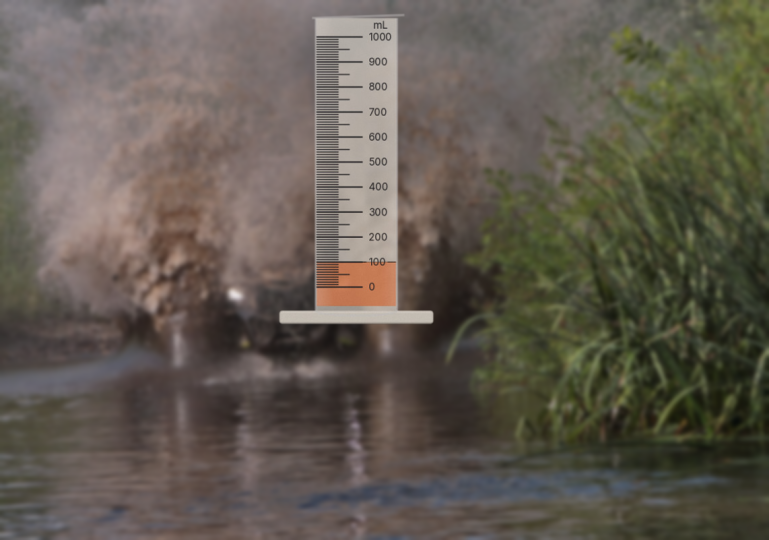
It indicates {"value": 100, "unit": "mL"}
